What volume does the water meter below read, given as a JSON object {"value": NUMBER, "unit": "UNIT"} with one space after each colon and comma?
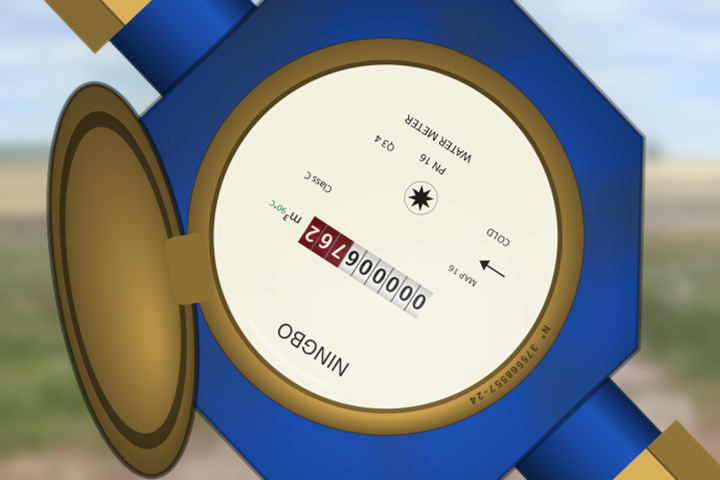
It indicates {"value": 6.762, "unit": "m³"}
